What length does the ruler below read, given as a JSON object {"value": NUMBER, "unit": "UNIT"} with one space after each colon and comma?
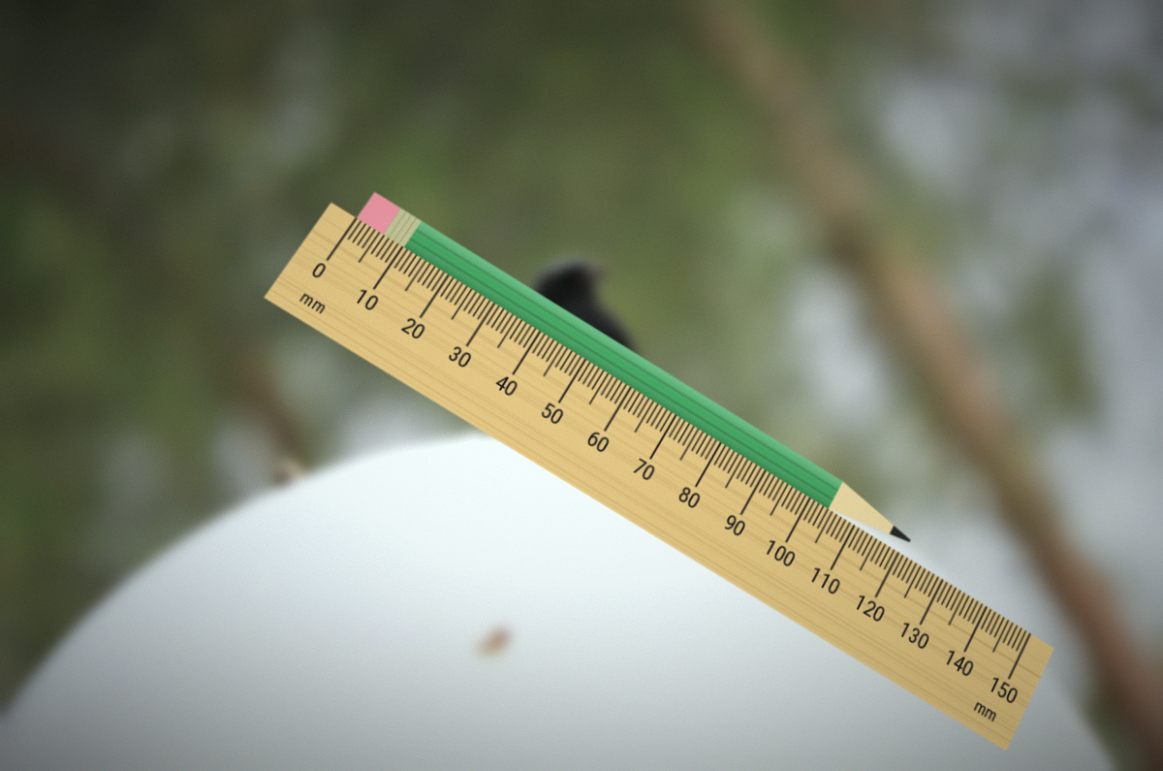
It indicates {"value": 121, "unit": "mm"}
